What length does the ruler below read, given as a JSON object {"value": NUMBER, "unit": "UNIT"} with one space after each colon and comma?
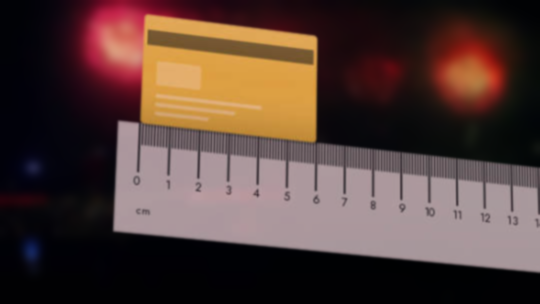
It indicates {"value": 6, "unit": "cm"}
